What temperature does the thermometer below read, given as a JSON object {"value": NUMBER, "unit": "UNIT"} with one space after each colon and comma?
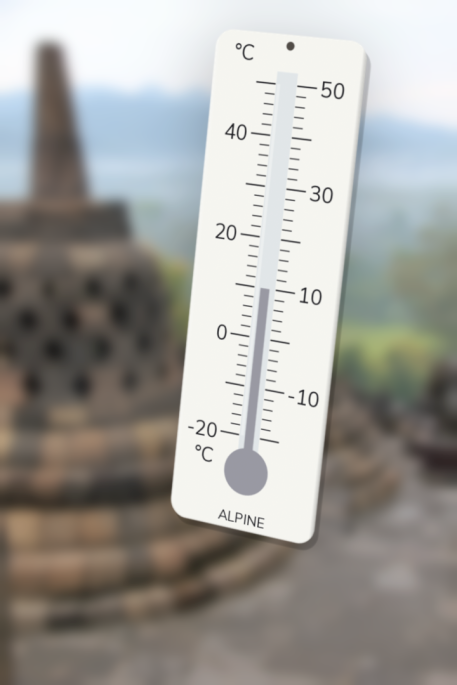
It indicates {"value": 10, "unit": "°C"}
